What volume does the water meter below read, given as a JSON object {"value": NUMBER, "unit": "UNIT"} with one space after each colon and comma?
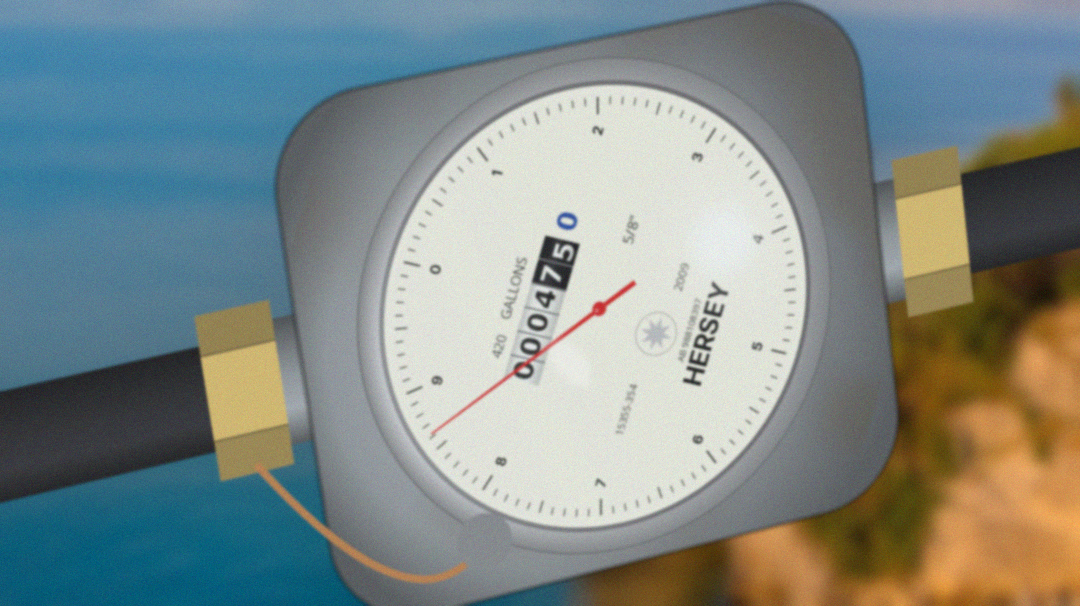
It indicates {"value": 4748.6, "unit": "gal"}
